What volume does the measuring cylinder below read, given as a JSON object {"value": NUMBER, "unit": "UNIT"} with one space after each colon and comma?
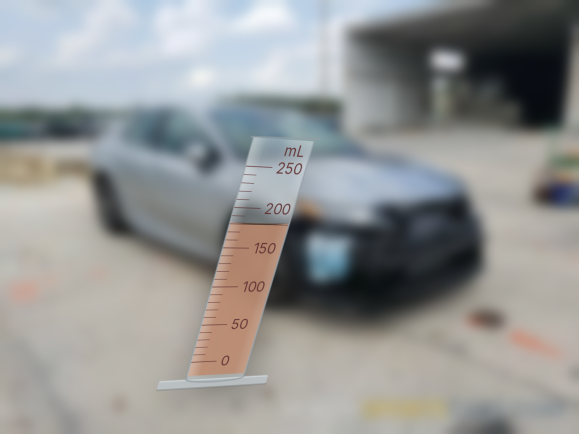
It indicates {"value": 180, "unit": "mL"}
